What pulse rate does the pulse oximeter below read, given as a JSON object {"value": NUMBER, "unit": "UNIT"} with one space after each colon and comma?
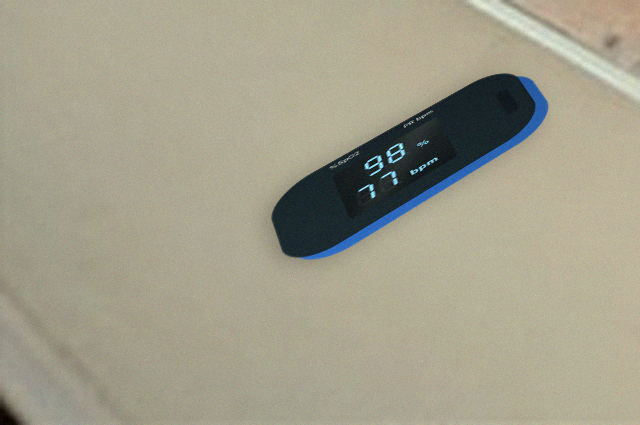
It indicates {"value": 77, "unit": "bpm"}
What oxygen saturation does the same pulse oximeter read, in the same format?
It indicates {"value": 98, "unit": "%"}
